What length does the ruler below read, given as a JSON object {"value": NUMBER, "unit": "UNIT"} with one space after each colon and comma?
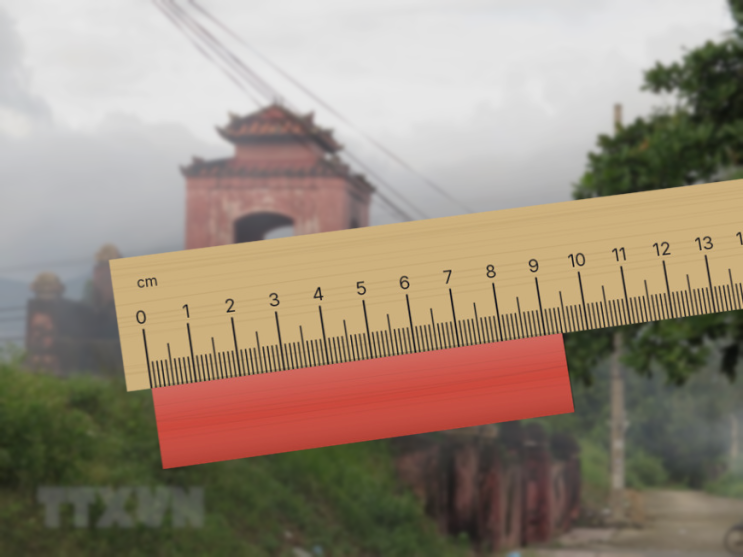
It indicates {"value": 9.4, "unit": "cm"}
